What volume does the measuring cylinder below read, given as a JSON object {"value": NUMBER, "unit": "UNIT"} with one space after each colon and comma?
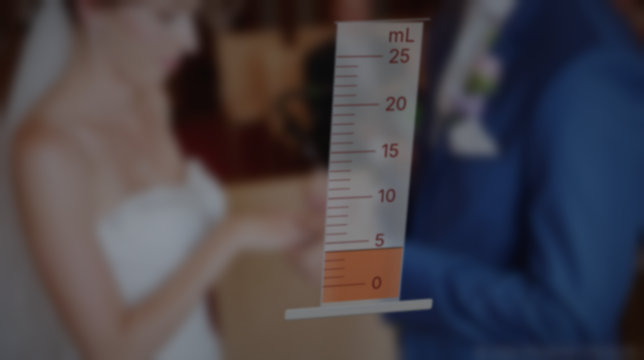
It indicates {"value": 4, "unit": "mL"}
